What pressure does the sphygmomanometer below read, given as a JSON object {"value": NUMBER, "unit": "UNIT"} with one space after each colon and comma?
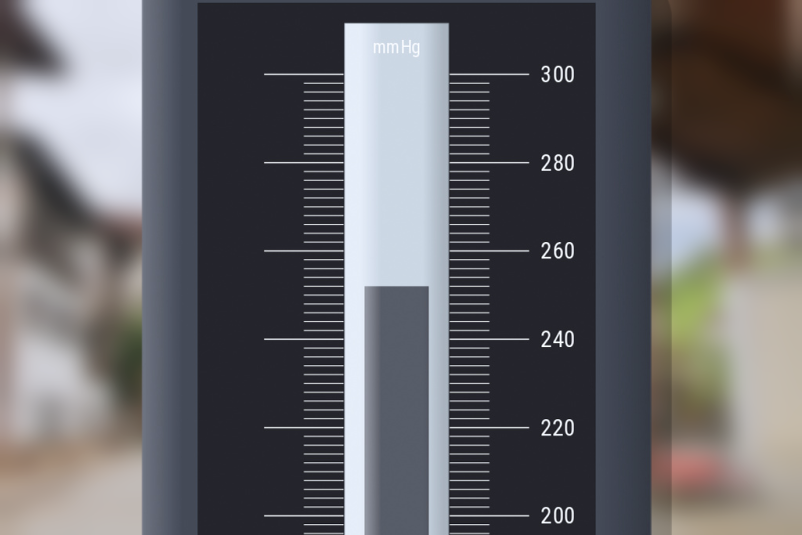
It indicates {"value": 252, "unit": "mmHg"}
